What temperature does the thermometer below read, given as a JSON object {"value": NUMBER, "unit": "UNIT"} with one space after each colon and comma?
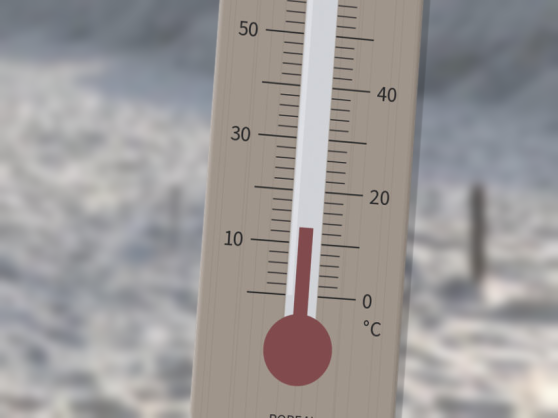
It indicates {"value": 13, "unit": "°C"}
